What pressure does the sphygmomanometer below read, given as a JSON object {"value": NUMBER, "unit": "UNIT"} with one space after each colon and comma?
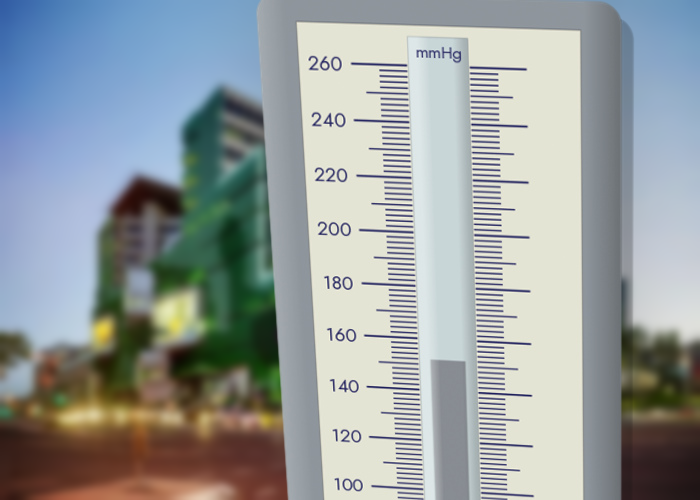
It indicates {"value": 152, "unit": "mmHg"}
